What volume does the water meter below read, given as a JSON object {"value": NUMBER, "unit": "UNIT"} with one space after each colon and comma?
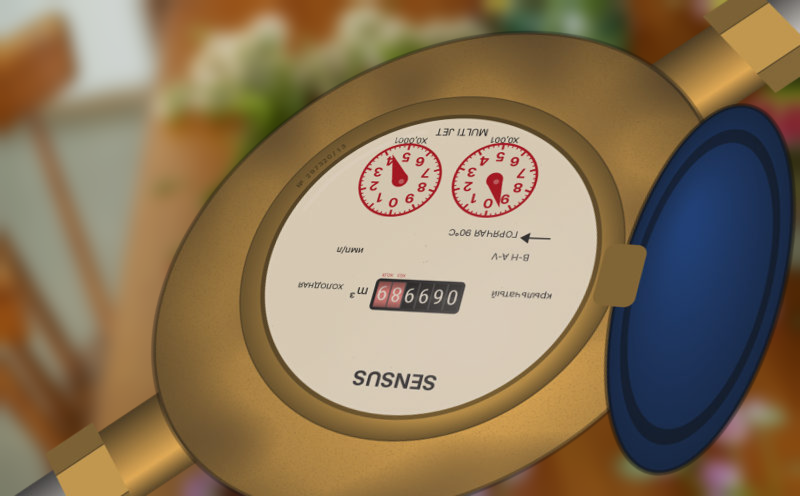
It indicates {"value": 699.8894, "unit": "m³"}
